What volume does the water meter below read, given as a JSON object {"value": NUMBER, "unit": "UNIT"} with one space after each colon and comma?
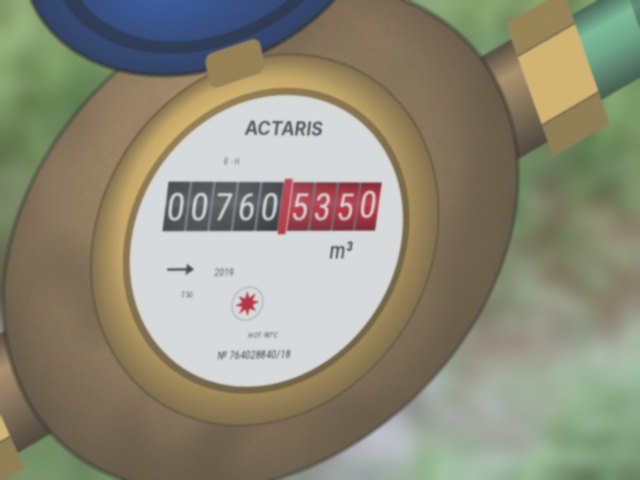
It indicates {"value": 760.5350, "unit": "m³"}
